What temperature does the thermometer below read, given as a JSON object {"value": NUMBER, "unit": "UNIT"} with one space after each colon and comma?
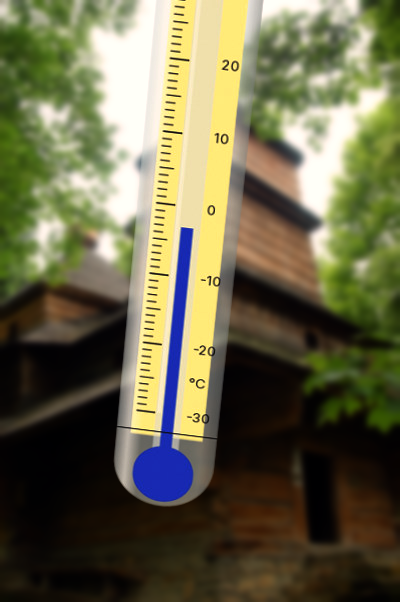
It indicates {"value": -3, "unit": "°C"}
